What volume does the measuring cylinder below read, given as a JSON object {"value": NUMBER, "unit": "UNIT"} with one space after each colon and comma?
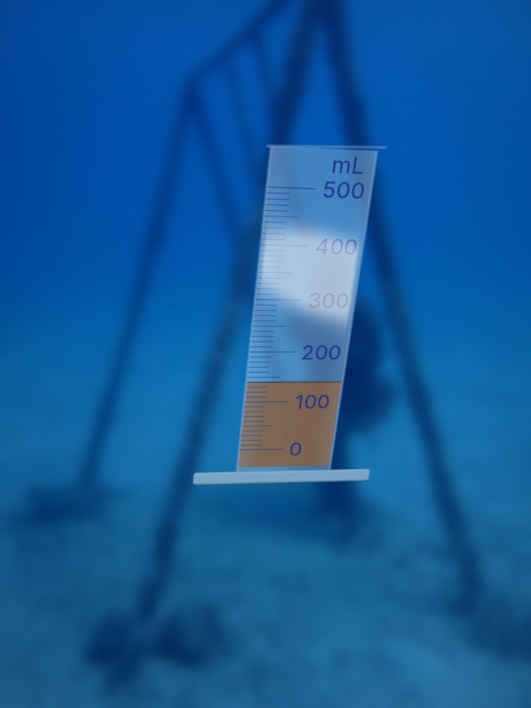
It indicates {"value": 140, "unit": "mL"}
